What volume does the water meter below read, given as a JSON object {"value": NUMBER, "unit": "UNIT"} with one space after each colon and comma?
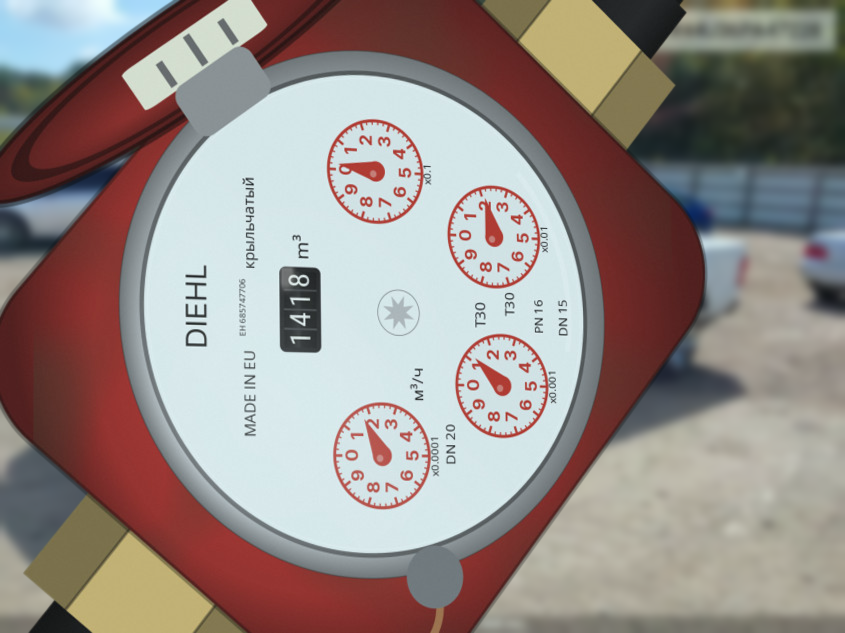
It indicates {"value": 1418.0211, "unit": "m³"}
